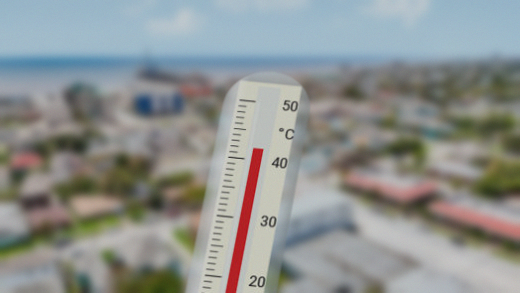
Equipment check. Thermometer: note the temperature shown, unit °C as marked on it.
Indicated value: 42 °C
